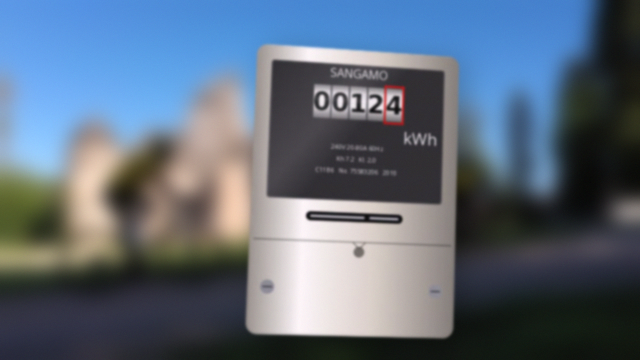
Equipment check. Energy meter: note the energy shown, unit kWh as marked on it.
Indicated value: 12.4 kWh
